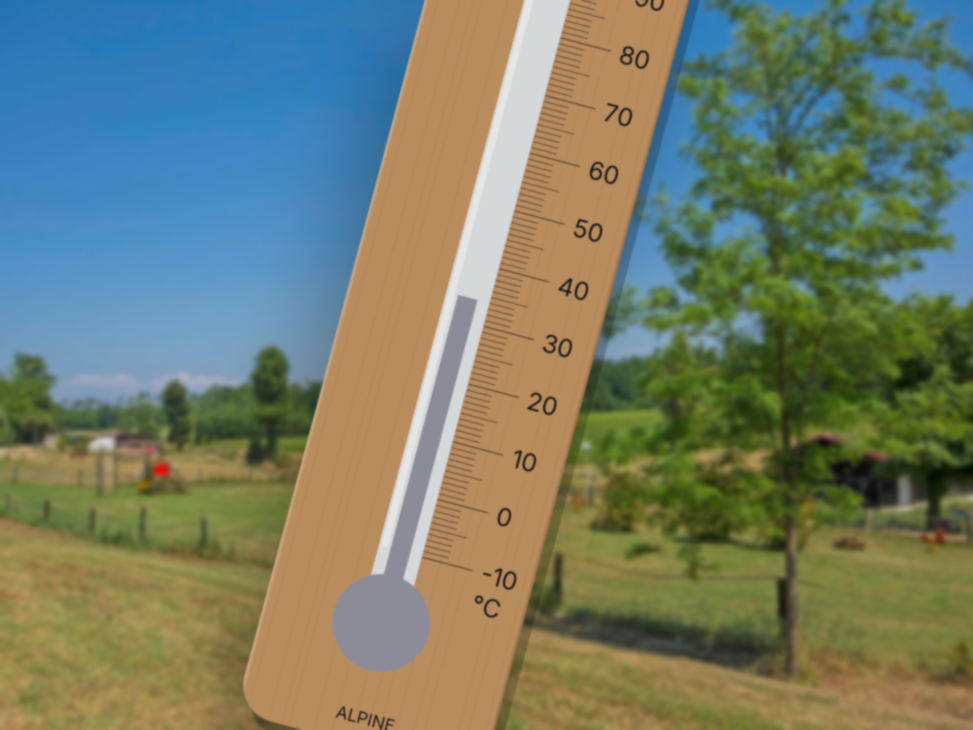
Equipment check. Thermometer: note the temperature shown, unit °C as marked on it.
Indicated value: 34 °C
